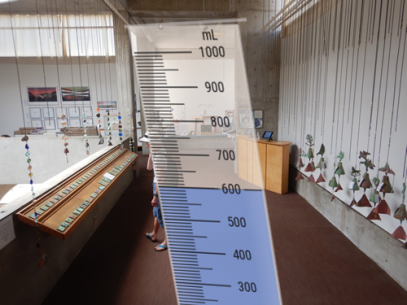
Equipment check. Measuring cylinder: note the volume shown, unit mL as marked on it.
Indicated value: 600 mL
